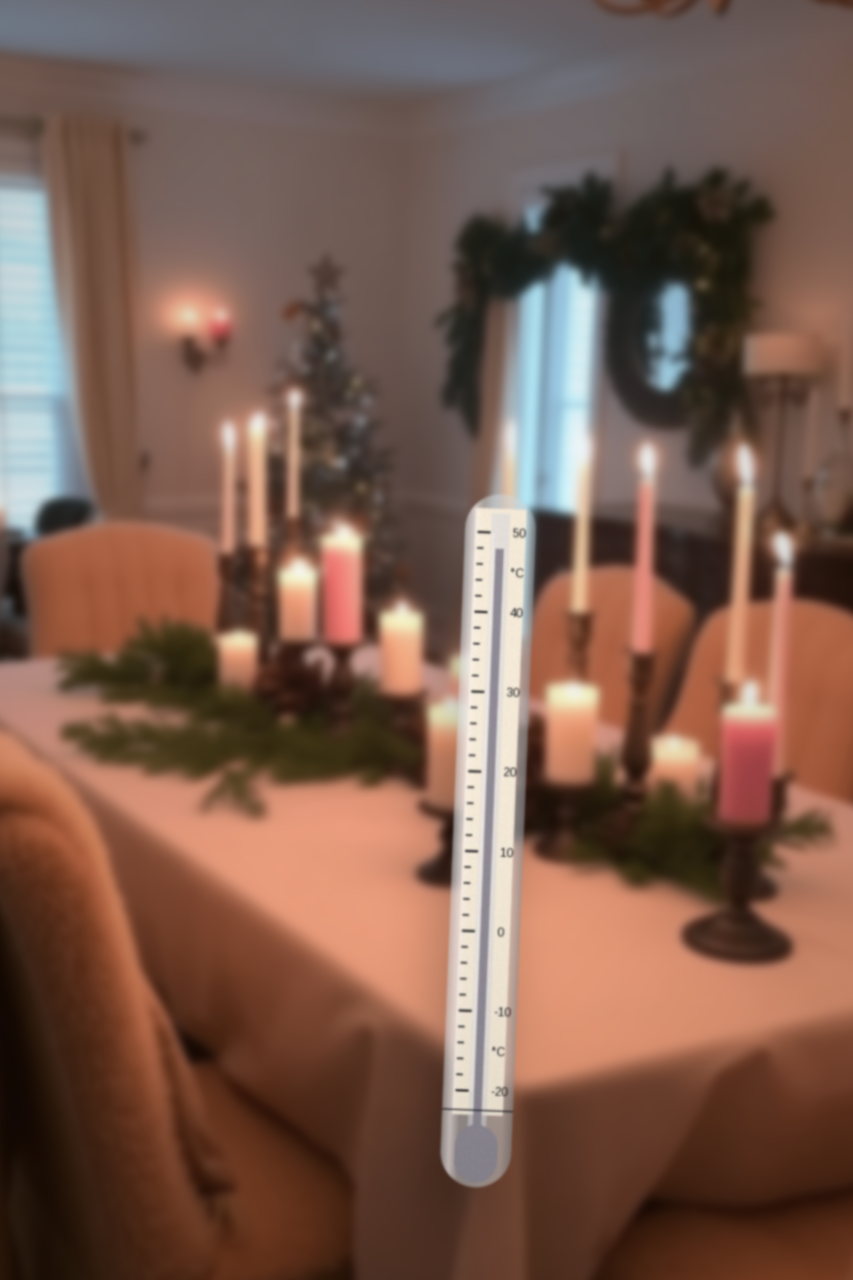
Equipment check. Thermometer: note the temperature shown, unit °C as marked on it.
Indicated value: 48 °C
